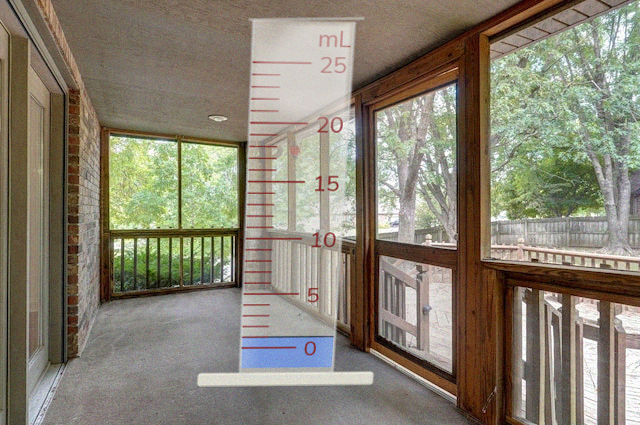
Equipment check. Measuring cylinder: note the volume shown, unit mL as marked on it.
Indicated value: 1 mL
